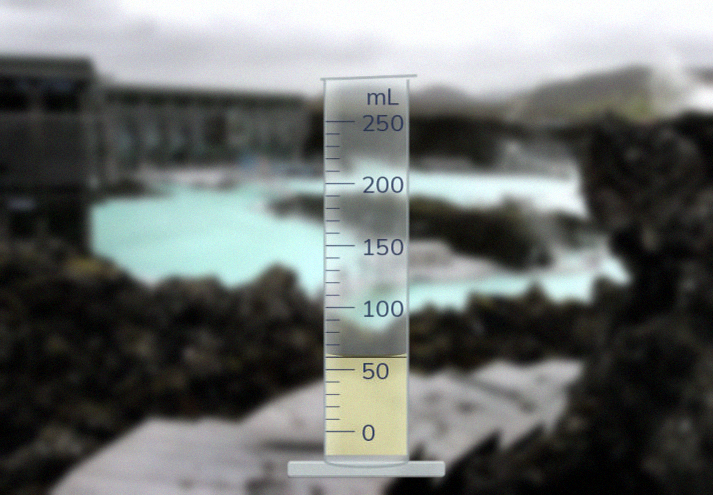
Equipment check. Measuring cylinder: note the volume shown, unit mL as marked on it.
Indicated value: 60 mL
